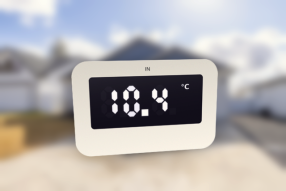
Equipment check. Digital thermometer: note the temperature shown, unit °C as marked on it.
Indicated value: 10.4 °C
